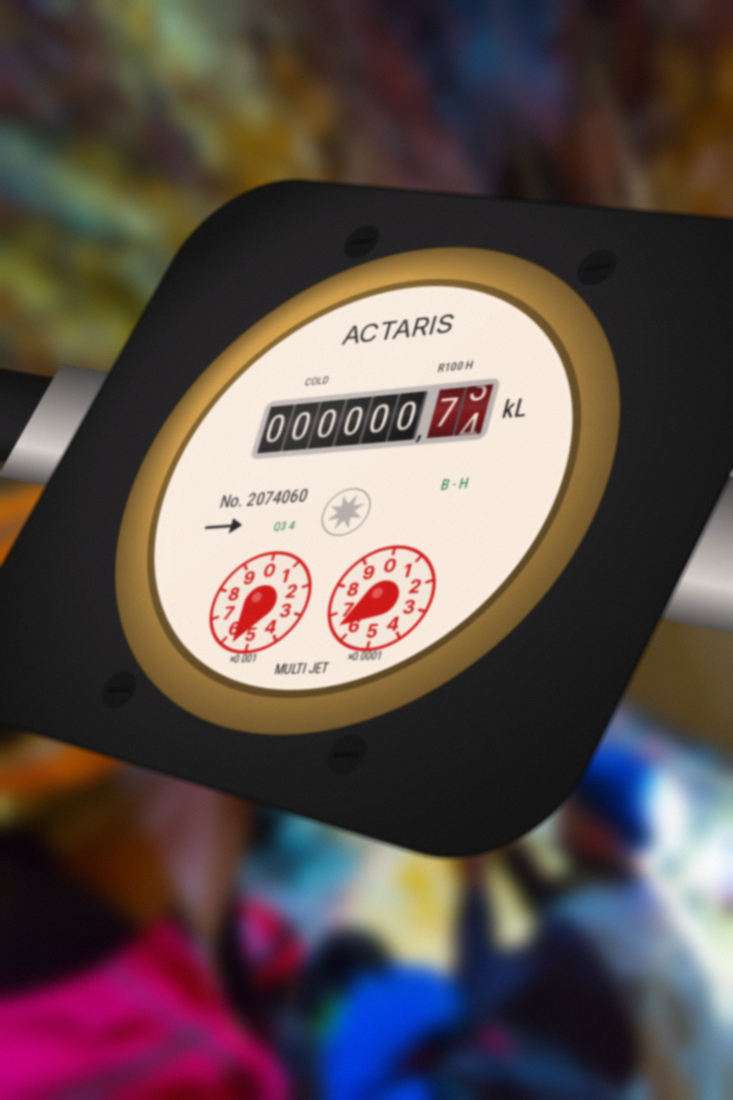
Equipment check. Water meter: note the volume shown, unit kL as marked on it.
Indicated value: 0.7356 kL
